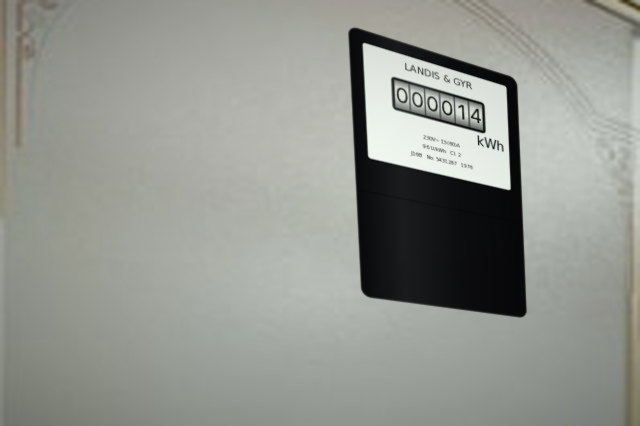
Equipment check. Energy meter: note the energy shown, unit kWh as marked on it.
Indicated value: 14 kWh
